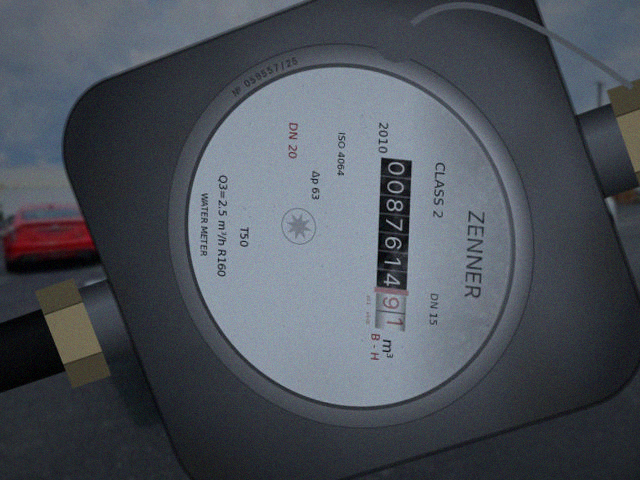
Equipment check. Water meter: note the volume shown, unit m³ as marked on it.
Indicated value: 87614.91 m³
